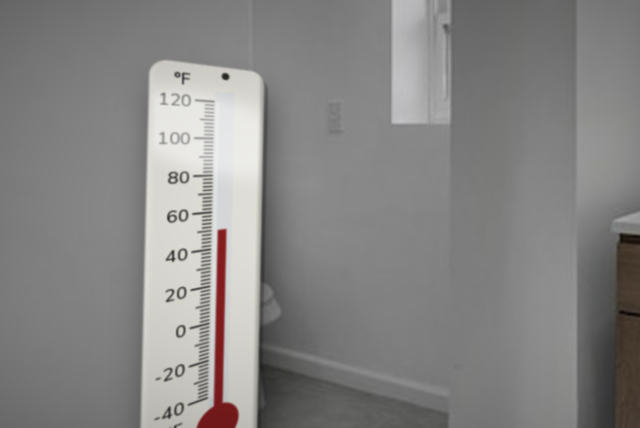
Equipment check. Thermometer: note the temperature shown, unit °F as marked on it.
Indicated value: 50 °F
